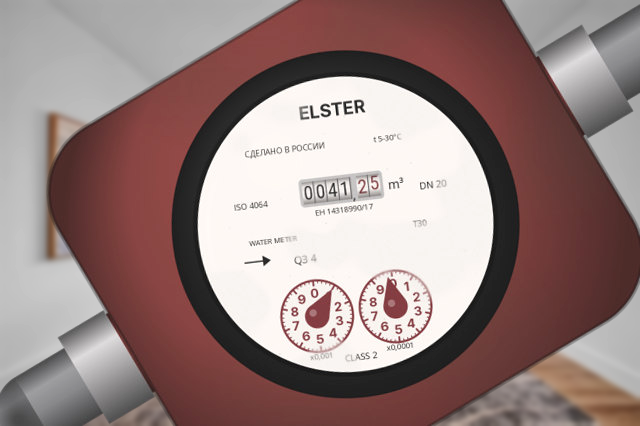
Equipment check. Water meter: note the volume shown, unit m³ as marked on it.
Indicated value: 41.2509 m³
